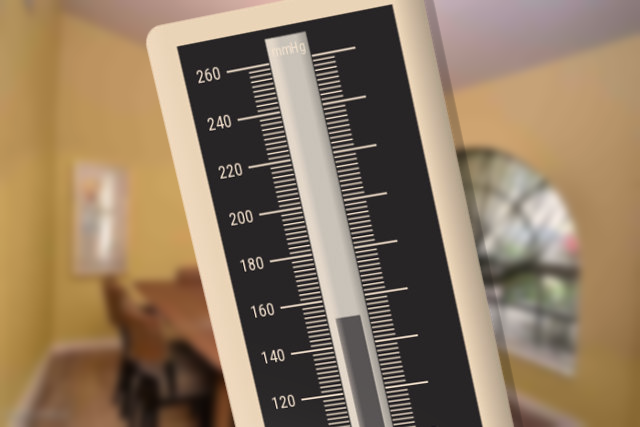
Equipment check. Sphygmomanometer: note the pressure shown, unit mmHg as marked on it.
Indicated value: 152 mmHg
